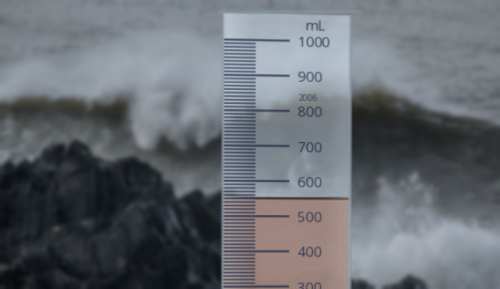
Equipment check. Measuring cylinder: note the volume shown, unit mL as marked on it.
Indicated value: 550 mL
